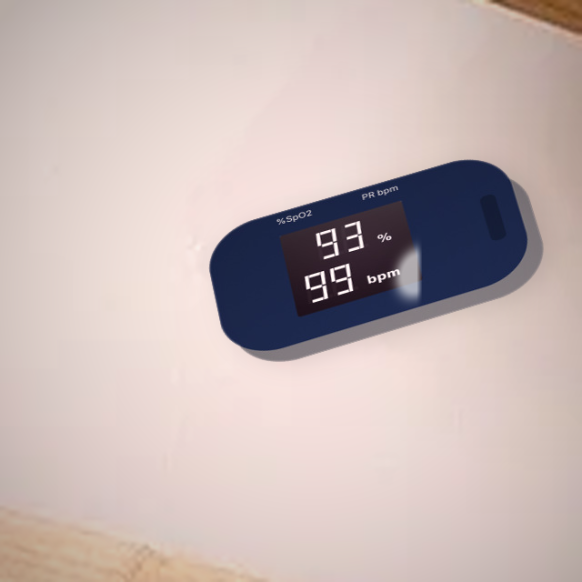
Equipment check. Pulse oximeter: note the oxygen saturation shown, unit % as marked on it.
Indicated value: 93 %
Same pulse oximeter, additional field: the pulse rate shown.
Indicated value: 99 bpm
